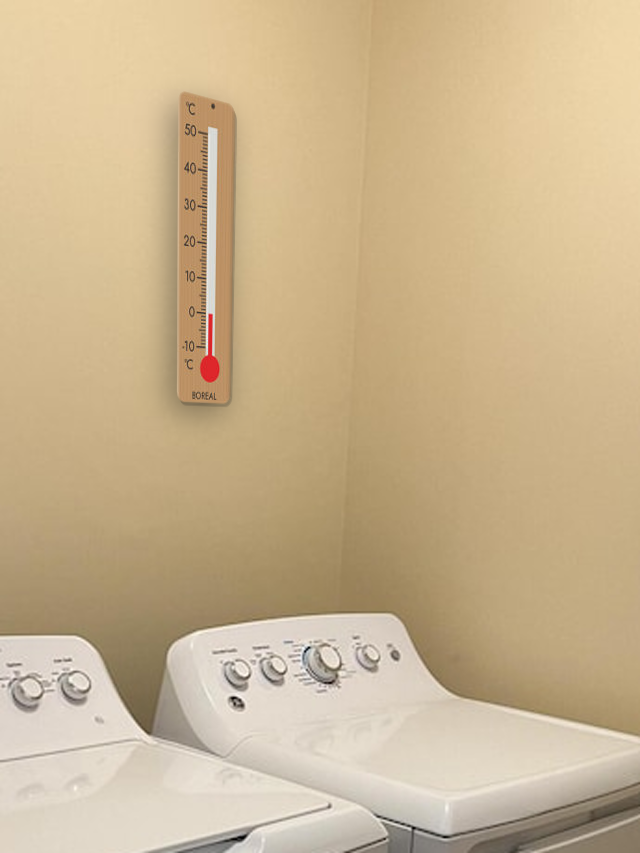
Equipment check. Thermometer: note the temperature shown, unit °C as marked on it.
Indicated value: 0 °C
